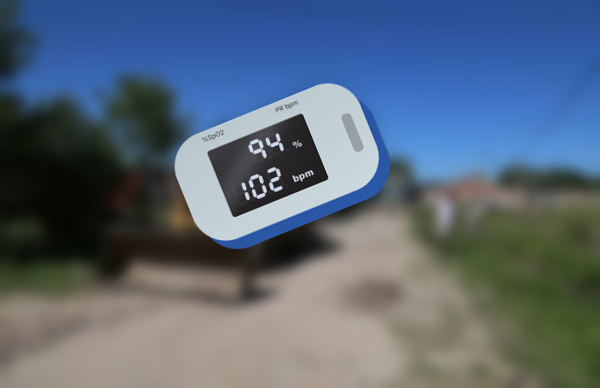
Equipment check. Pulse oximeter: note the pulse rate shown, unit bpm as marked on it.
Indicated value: 102 bpm
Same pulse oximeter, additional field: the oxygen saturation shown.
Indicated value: 94 %
